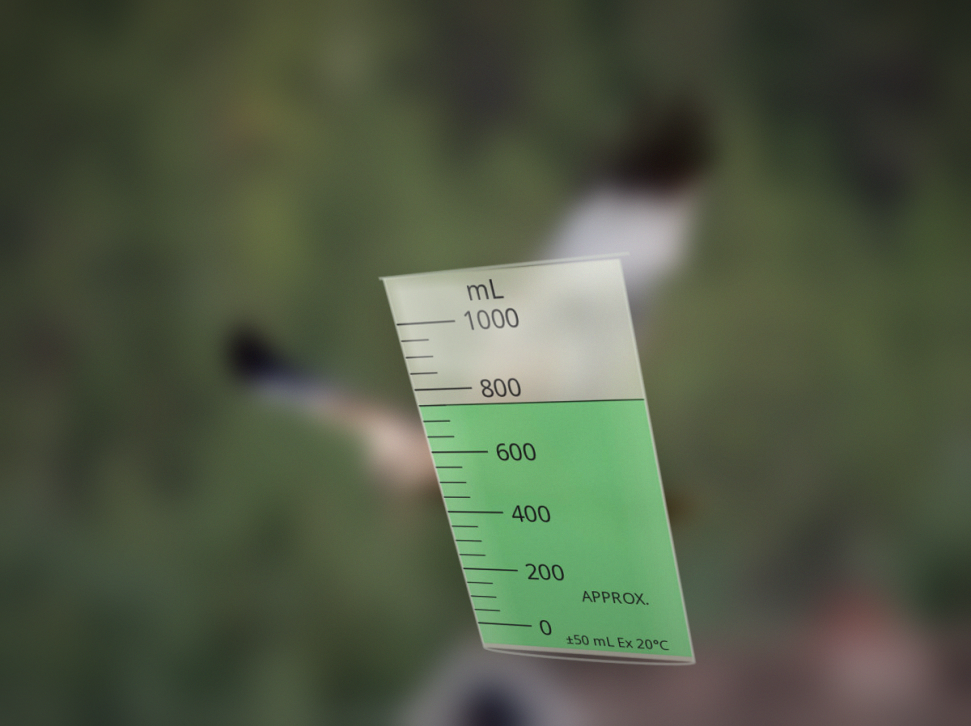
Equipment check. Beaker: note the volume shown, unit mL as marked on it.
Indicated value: 750 mL
